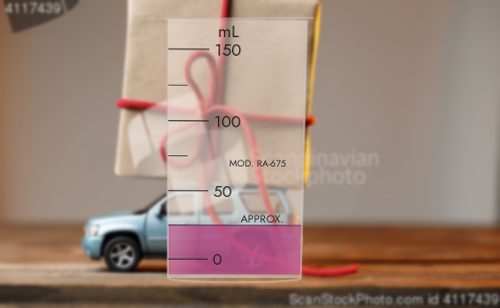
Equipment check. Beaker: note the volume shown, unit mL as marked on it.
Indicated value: 25 mL
